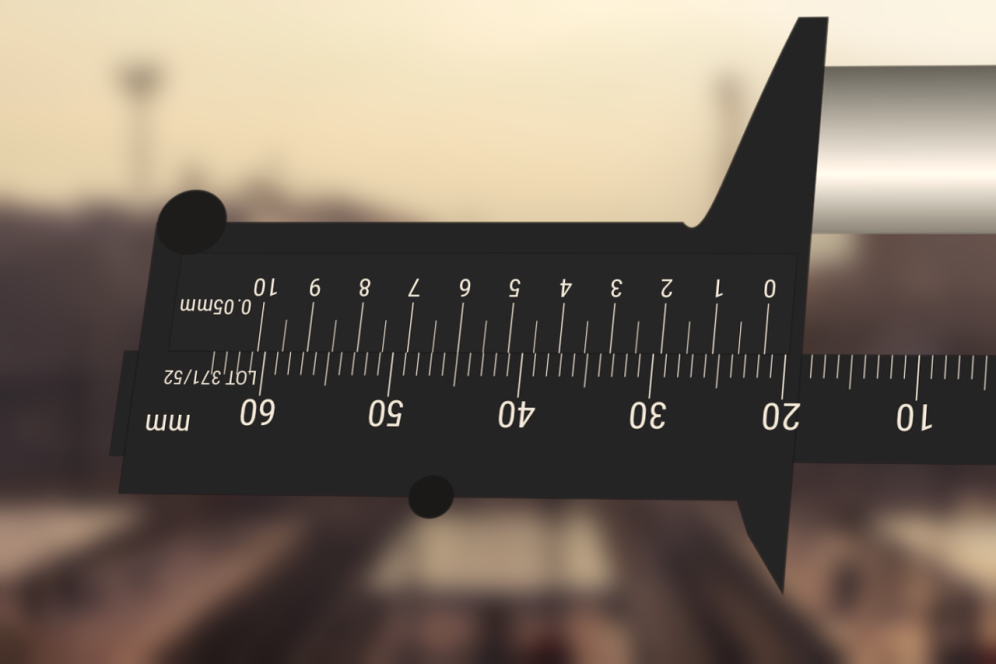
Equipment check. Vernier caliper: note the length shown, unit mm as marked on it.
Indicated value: 21.6 mm
